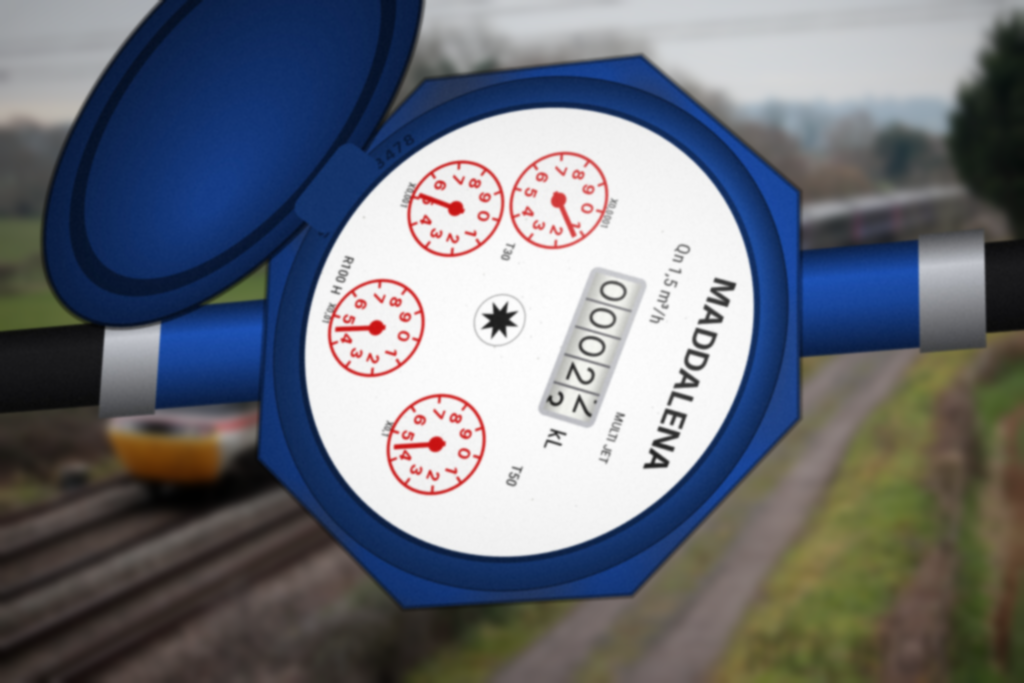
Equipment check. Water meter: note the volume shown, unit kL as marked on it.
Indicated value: 22.4451 kL
